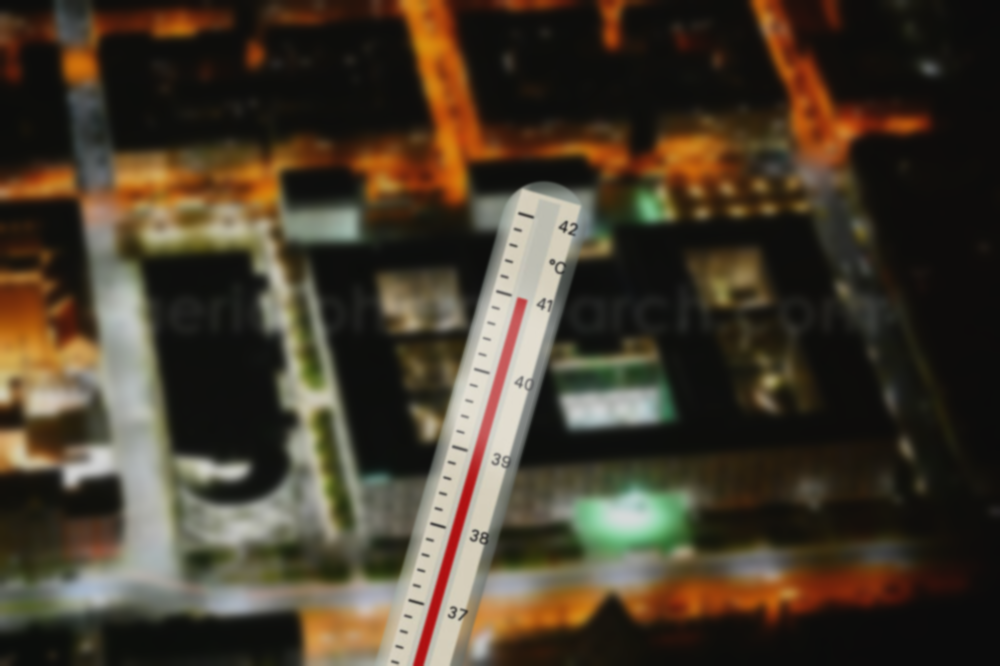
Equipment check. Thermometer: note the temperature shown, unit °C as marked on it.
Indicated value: 41 °C
